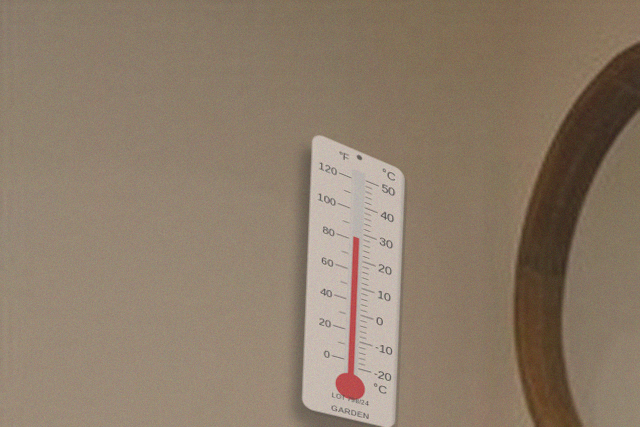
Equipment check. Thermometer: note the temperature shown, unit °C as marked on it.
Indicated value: 28 °C
